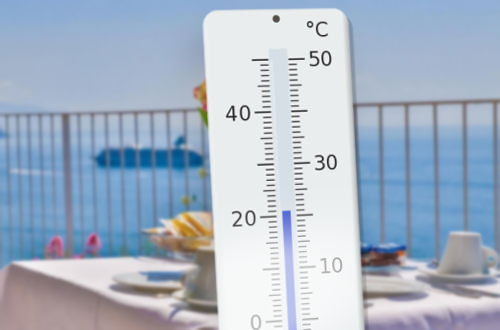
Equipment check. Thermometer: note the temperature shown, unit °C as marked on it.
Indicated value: 21 °C
